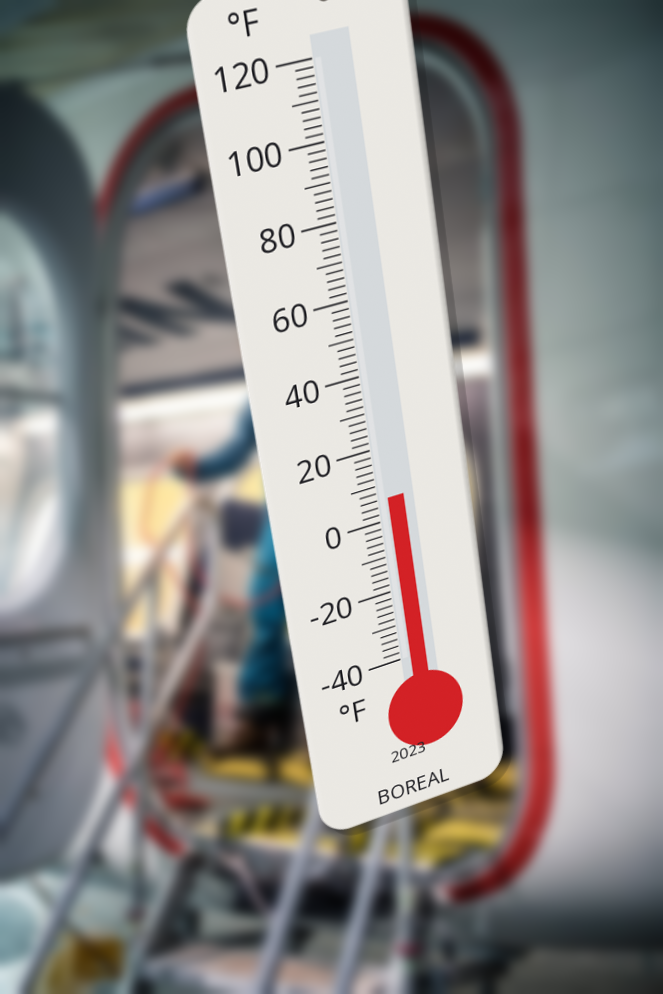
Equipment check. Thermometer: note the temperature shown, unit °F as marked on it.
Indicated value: 6 °F
